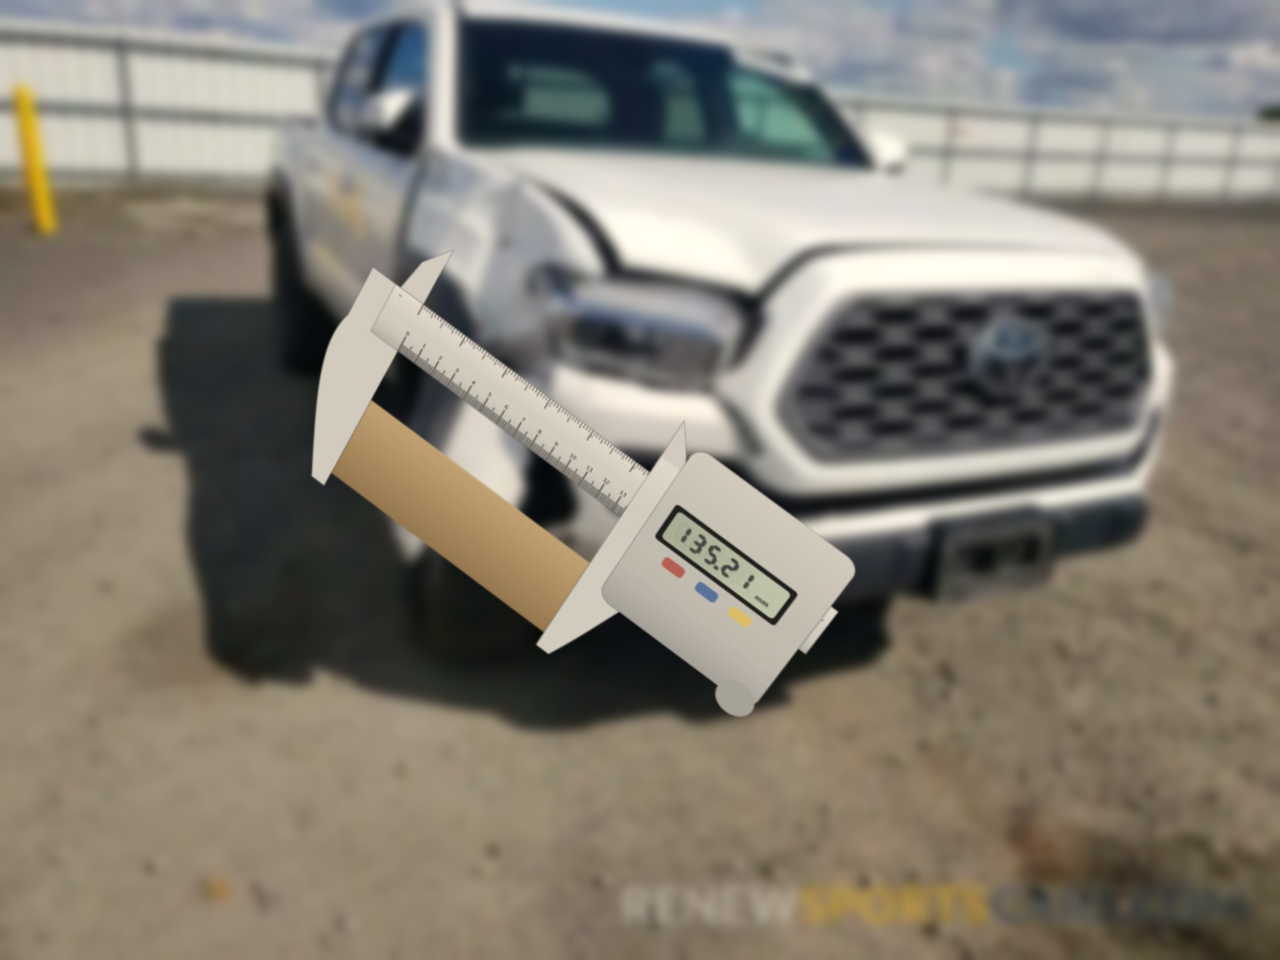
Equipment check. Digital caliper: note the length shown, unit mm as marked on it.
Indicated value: 135.21 mm
